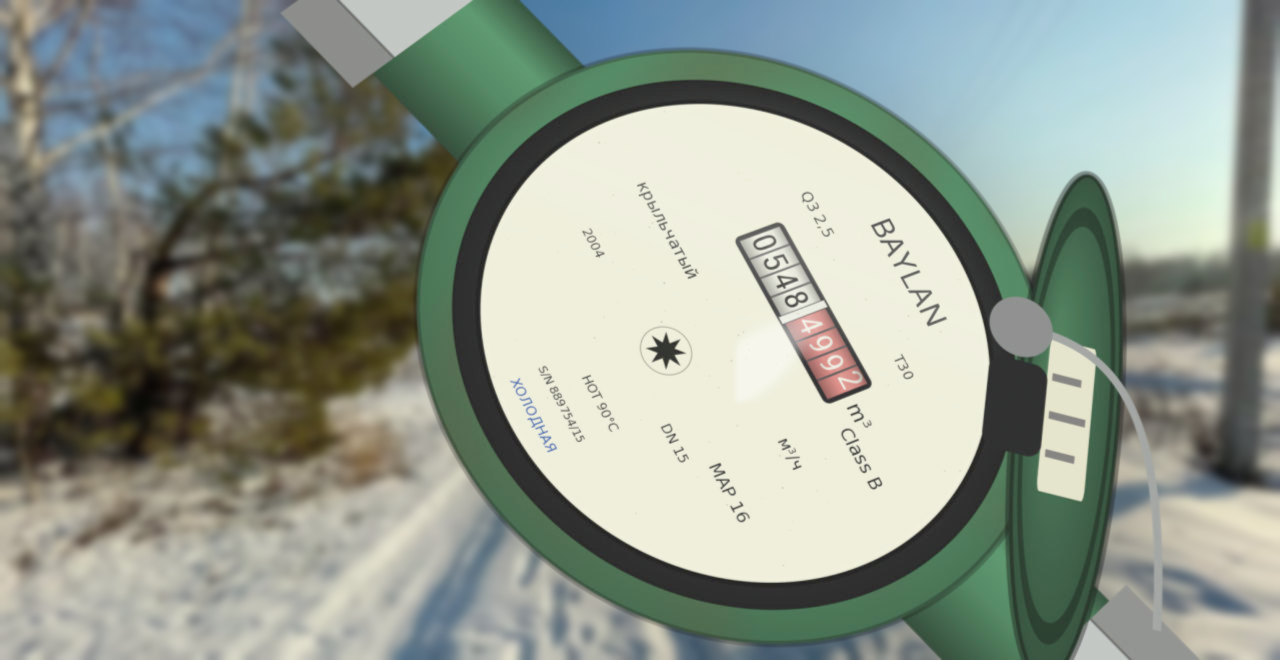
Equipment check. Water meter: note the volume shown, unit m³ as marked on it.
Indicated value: 548.4992 m³
